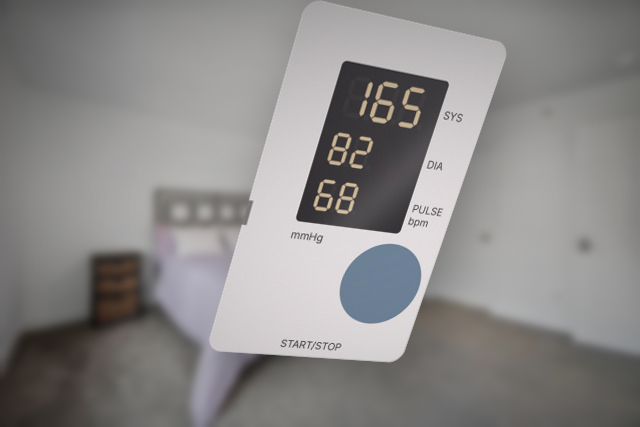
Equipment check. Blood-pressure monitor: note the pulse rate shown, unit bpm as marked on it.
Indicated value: 68 bpm
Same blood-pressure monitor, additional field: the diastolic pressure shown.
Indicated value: 82 mmHg
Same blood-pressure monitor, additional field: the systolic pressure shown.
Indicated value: 165 mmHg
